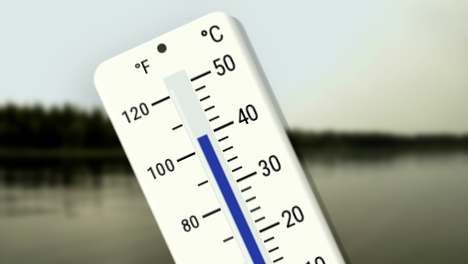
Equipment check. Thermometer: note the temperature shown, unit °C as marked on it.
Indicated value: 40 °C
